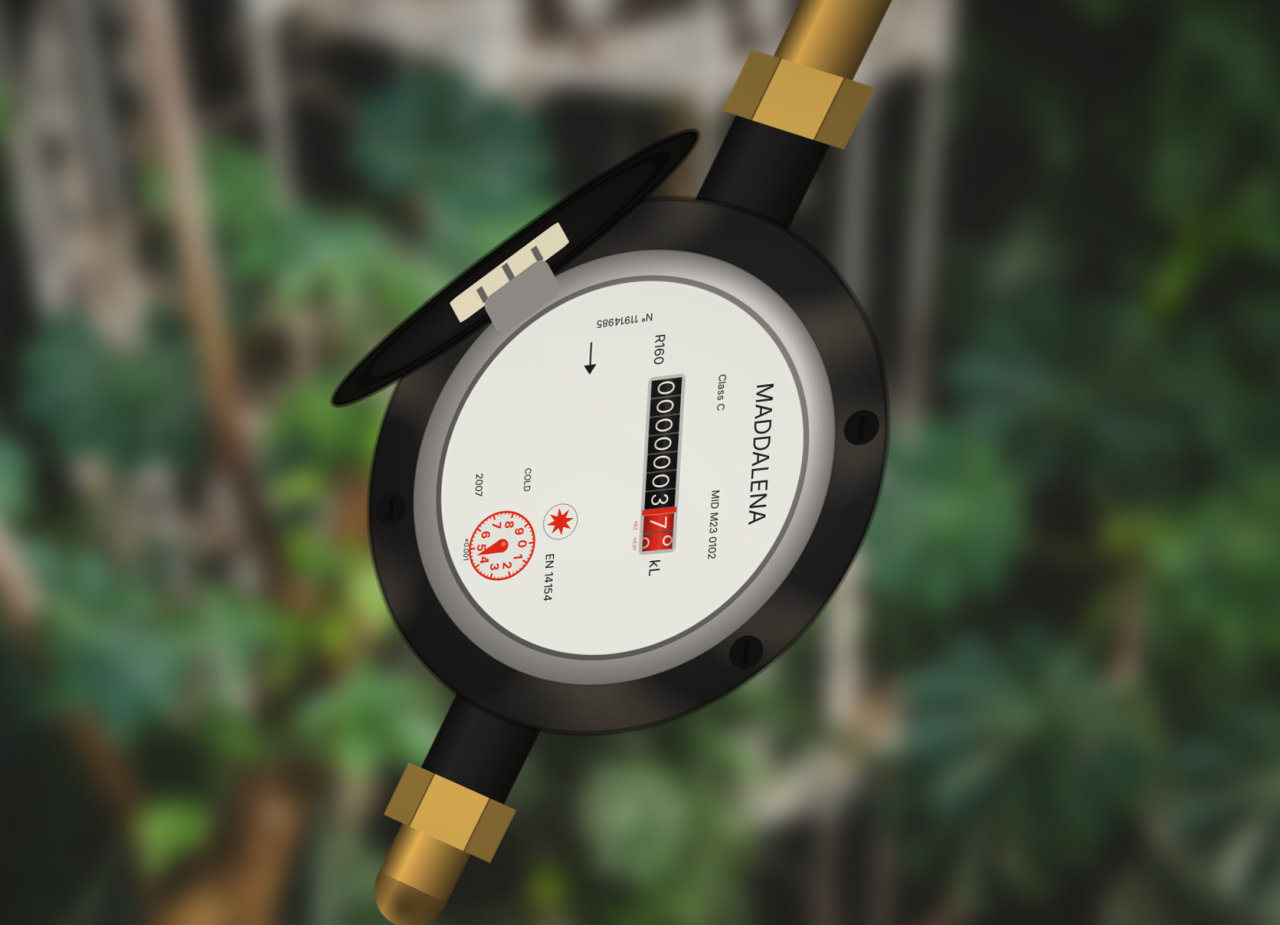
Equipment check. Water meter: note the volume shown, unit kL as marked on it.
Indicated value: 3.784 kL
